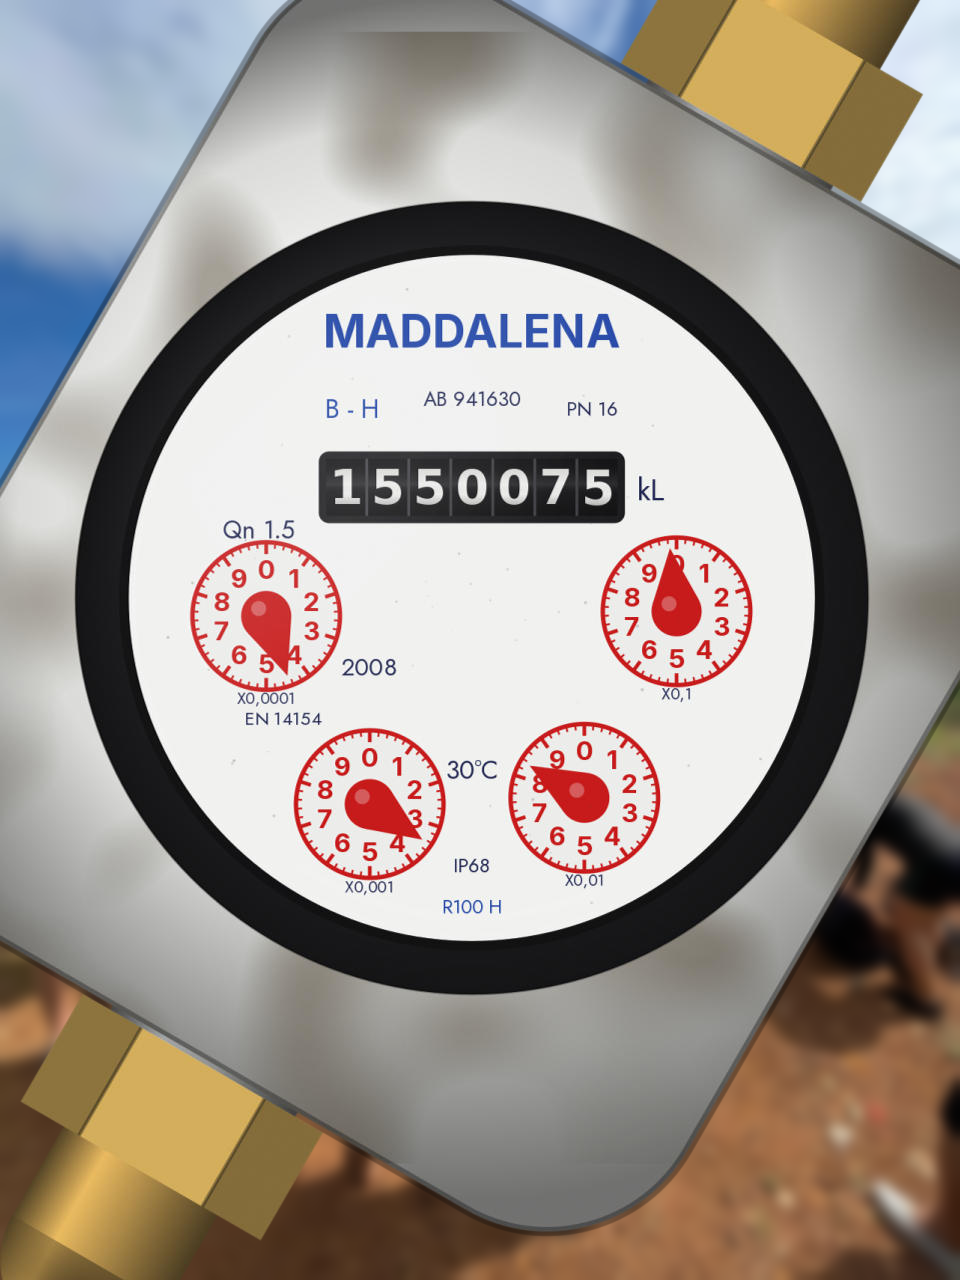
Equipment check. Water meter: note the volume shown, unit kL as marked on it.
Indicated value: 1550074.9834 kL
